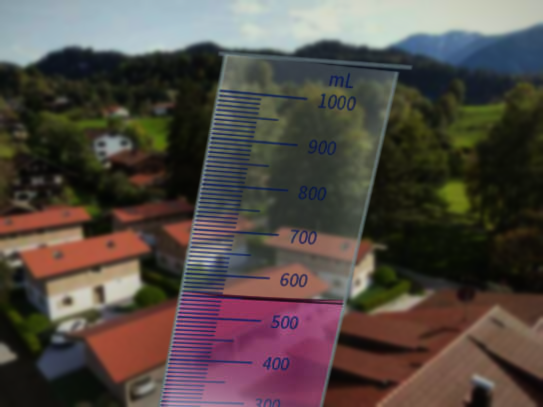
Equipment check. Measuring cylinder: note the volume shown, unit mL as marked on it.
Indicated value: 550 mL
